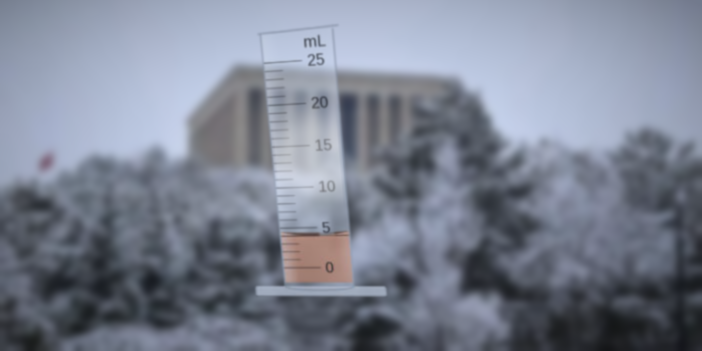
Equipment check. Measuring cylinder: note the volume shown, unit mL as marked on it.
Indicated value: 4 mL
